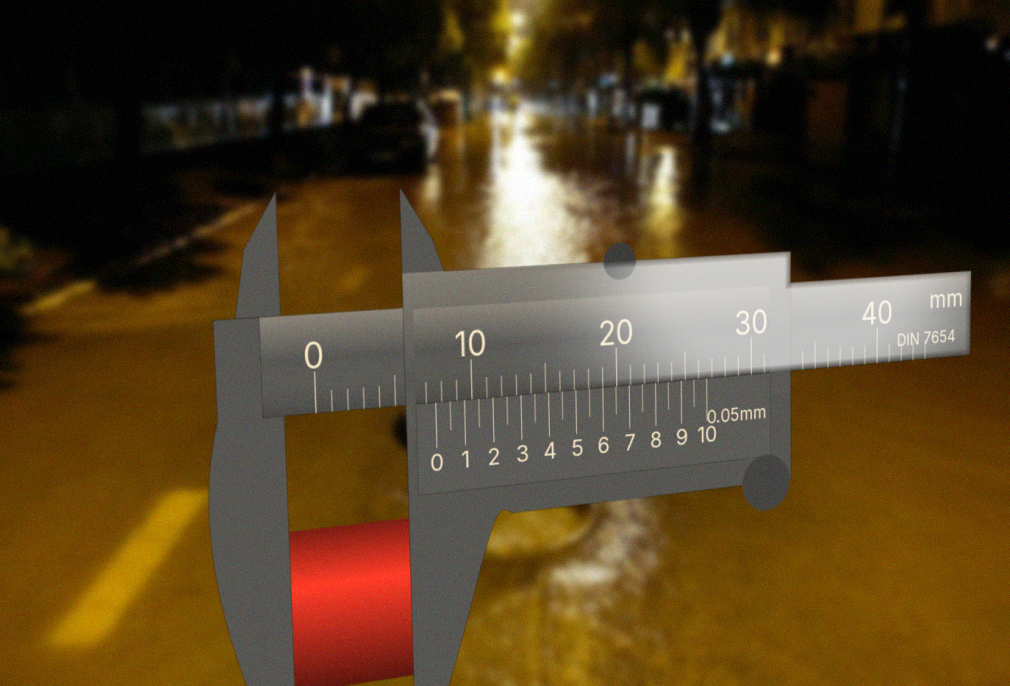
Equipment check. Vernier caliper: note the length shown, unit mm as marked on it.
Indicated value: 7.6 mm
